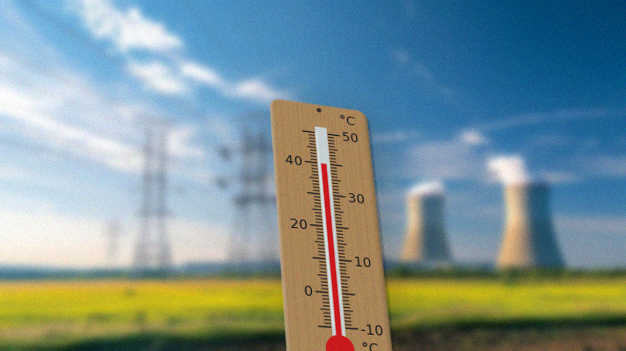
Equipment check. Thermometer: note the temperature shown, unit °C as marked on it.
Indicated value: 40 °C
